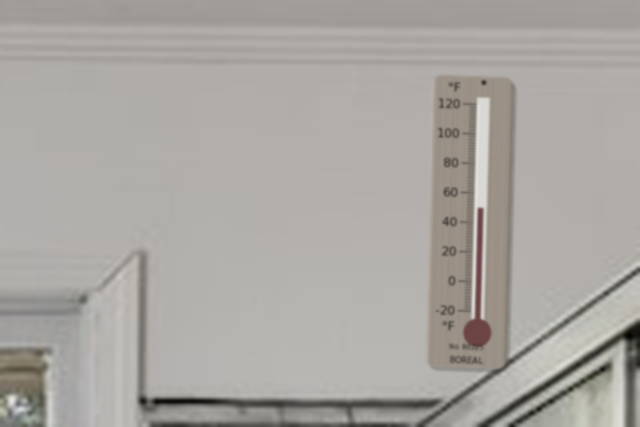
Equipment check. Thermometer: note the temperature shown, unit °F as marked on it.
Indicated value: 50 °F
